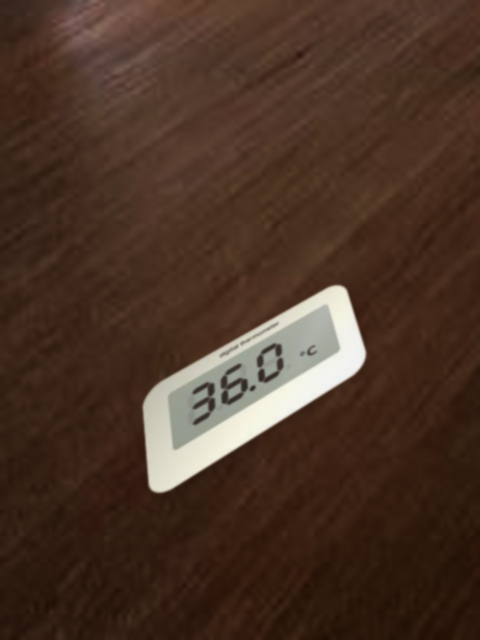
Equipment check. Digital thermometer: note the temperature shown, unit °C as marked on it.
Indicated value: 36.0 °C
